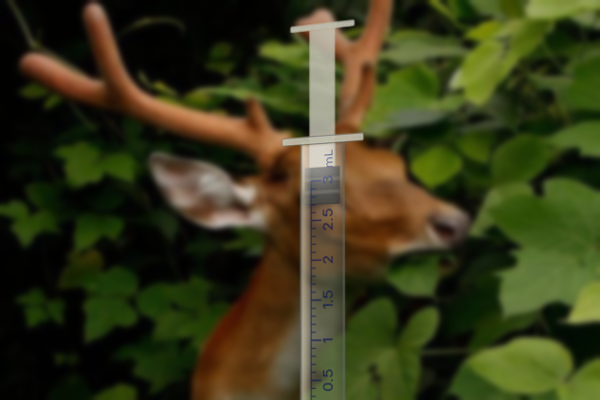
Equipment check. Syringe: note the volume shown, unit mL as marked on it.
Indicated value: 2.7 mL
